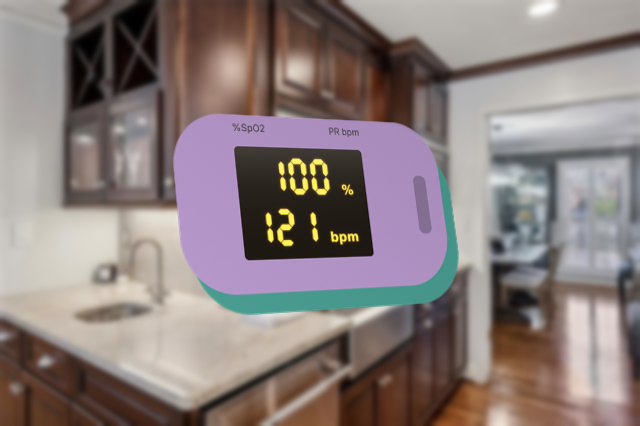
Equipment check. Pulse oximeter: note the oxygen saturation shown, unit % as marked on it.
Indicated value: 100 %
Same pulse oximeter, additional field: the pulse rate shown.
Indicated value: 121 bpm
